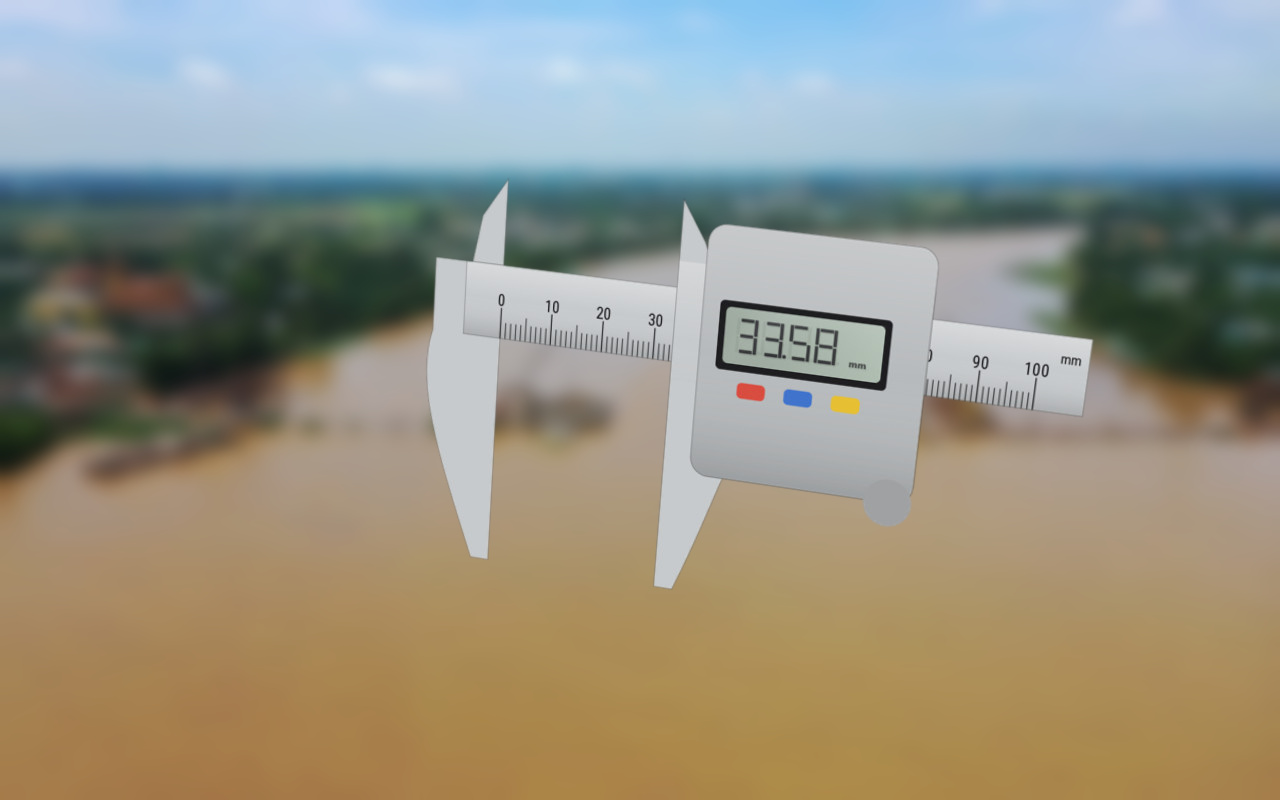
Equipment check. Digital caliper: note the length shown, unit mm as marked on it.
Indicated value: 33.58 mm
